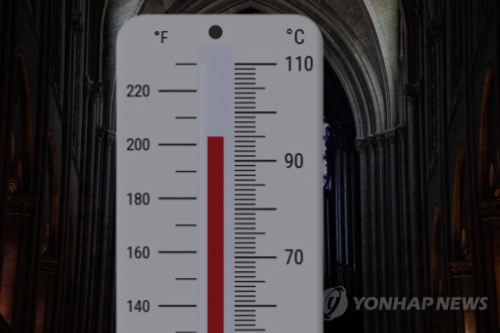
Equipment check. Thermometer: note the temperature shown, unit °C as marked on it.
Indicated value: 95 °C
